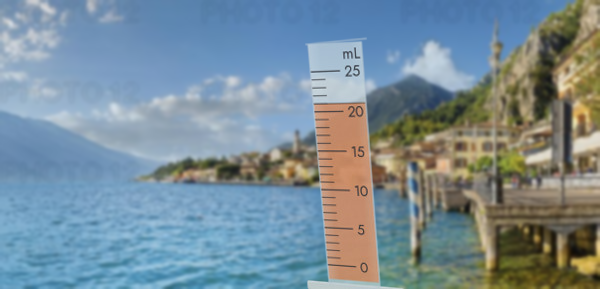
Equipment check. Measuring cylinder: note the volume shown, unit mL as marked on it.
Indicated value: 21 mL
